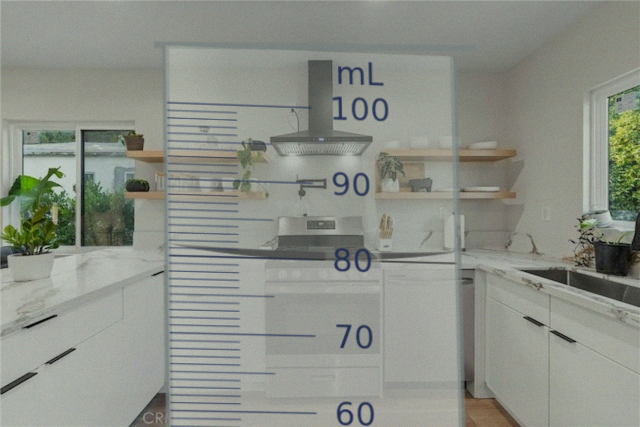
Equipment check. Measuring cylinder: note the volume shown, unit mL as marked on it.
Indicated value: 80 mL
